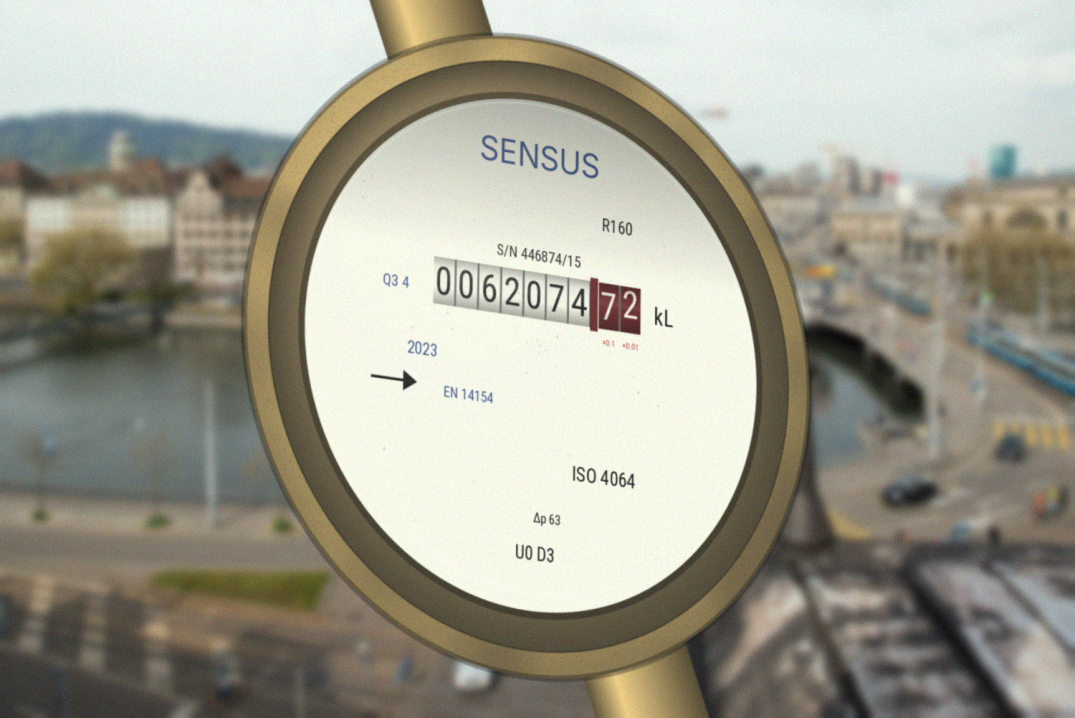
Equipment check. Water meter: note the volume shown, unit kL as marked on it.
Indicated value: 62074.72 kL
